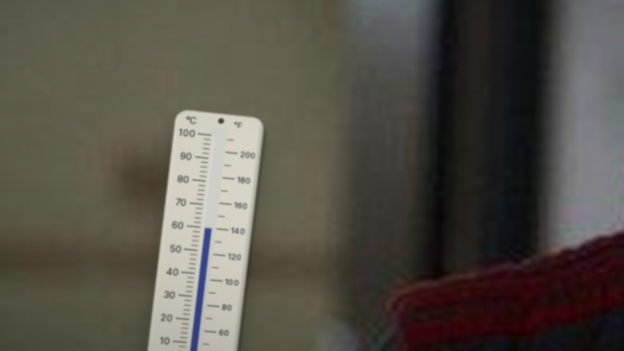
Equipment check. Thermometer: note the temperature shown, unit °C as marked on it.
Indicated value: 60 °C
